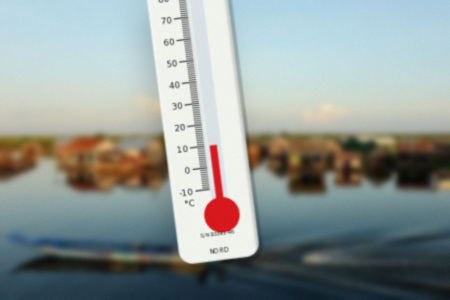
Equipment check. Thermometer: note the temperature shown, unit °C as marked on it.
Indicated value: 10 °C
